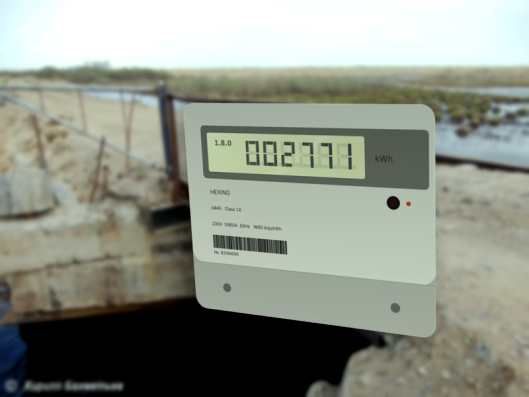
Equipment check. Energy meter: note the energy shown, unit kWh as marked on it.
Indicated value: 2771 kWh
